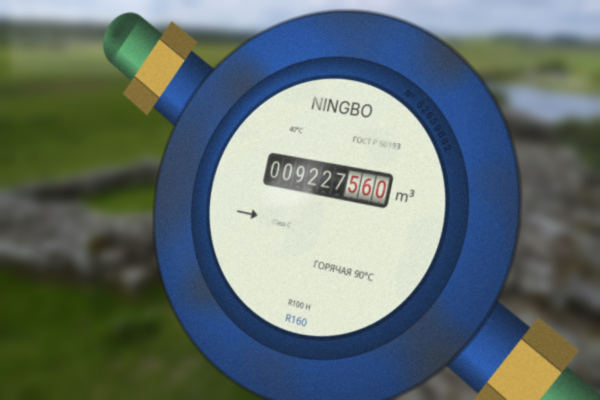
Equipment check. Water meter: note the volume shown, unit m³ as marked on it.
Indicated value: 9227.560 m³
